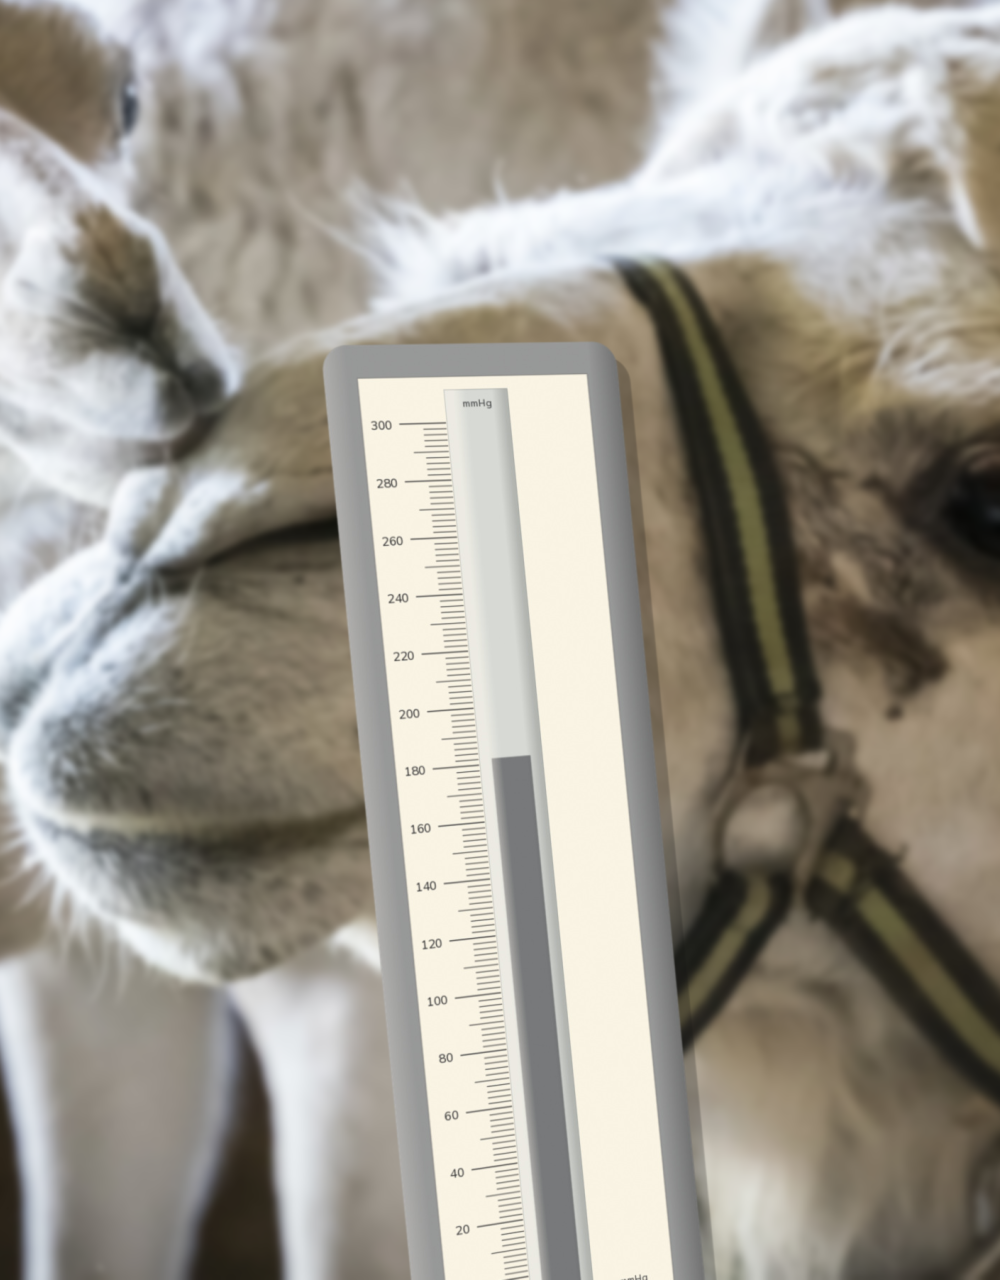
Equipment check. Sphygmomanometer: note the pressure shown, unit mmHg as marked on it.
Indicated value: 182 mmHg
